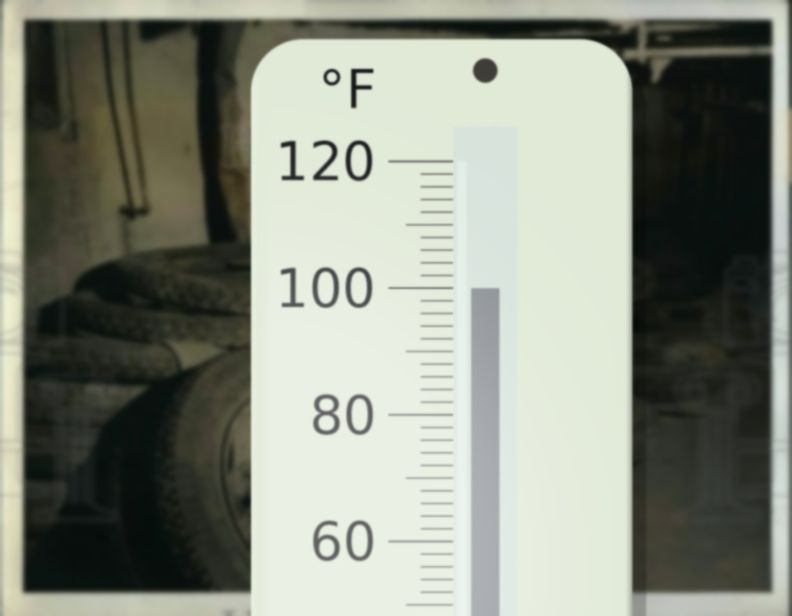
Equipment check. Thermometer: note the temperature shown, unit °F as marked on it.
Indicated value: 100 °F
